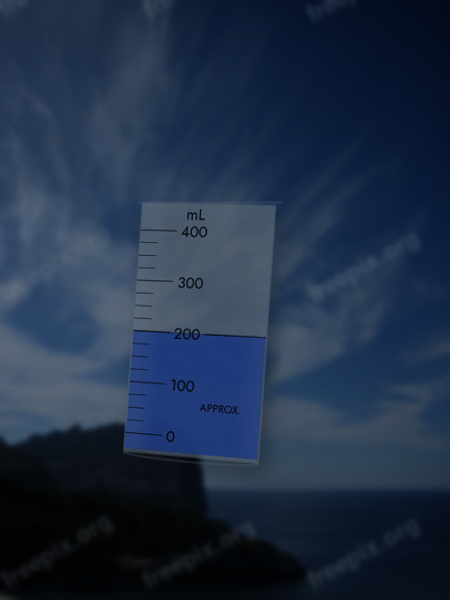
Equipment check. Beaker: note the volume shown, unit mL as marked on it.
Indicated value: 200 mL
